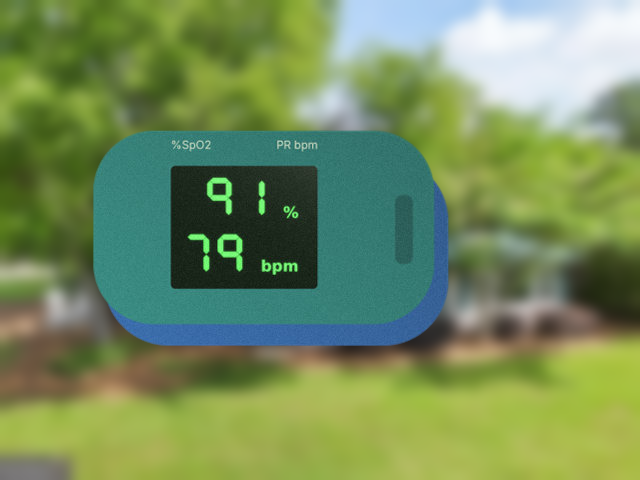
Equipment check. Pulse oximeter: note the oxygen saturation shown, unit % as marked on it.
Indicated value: 91 %
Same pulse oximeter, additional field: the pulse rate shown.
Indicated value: 79 bpm
